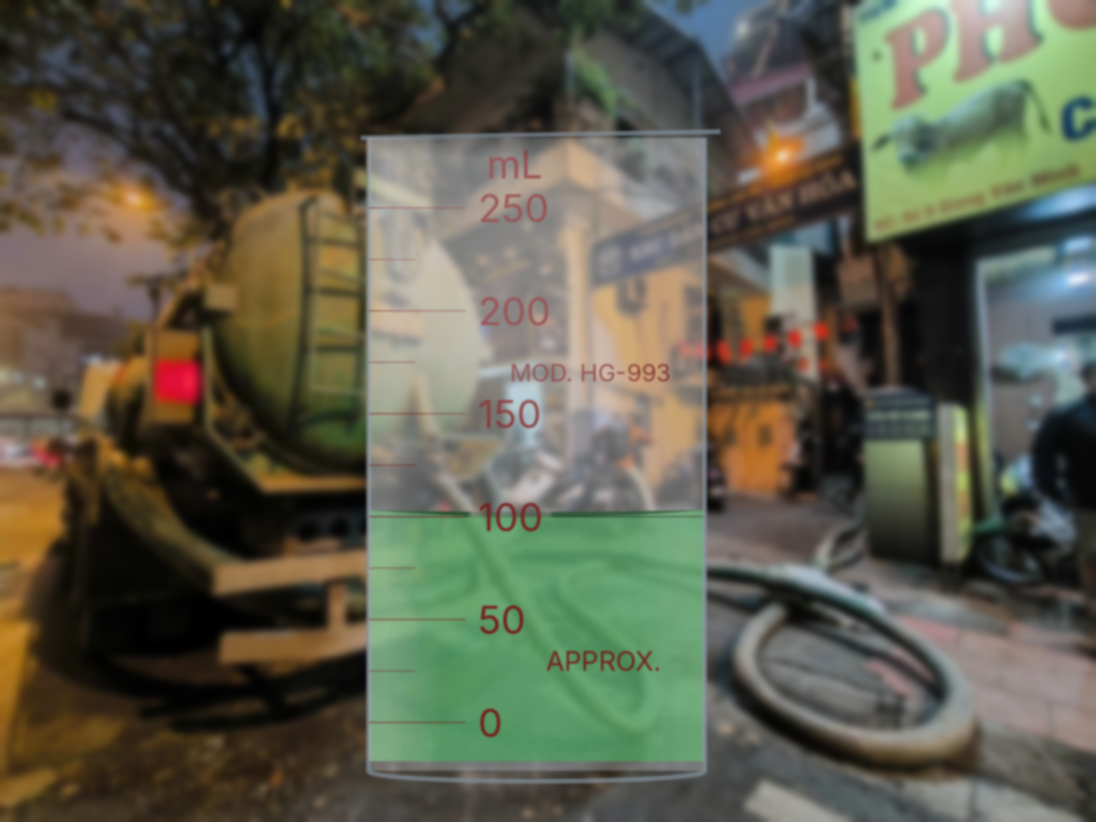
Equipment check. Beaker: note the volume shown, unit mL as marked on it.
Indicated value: 100 mL
